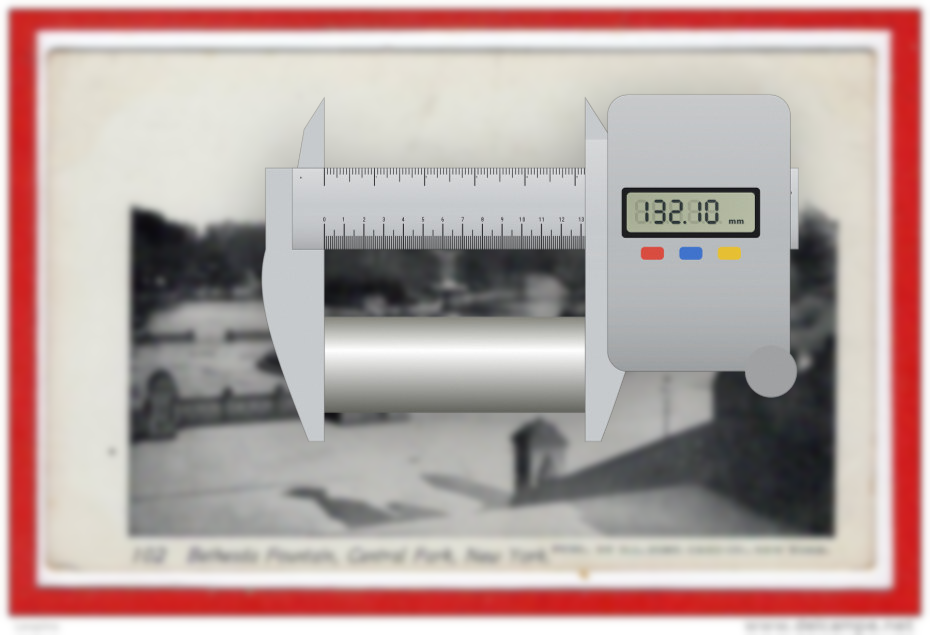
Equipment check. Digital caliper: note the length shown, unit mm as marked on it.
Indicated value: 132.10 mm
